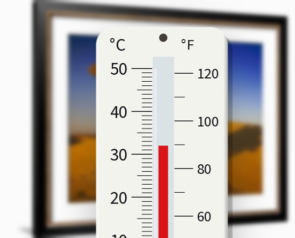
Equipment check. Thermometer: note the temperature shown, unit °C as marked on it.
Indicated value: 32 °C
